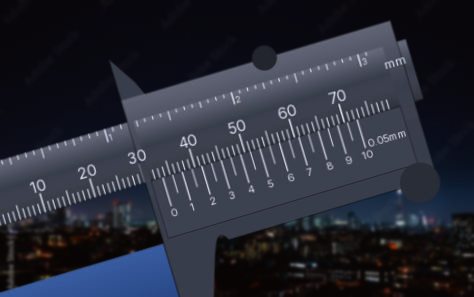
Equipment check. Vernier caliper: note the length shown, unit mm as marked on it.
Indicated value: 33.5 mm
